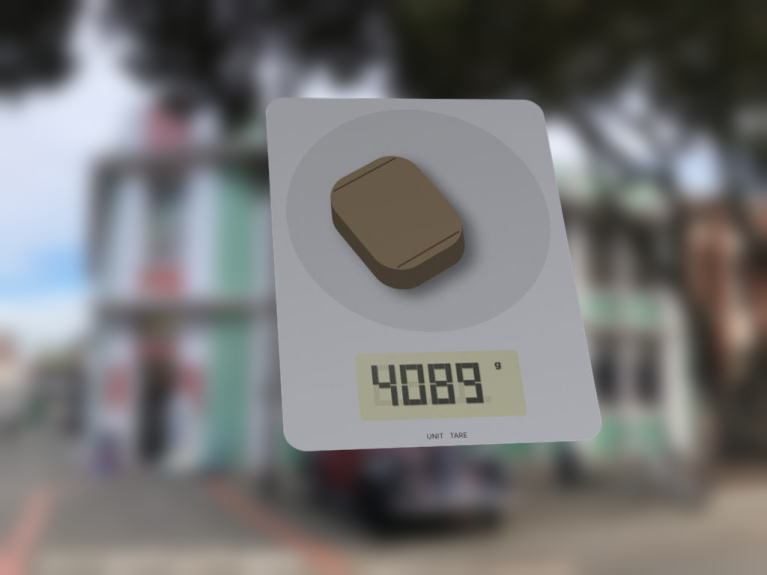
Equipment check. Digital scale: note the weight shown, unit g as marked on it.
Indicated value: 4089 g
